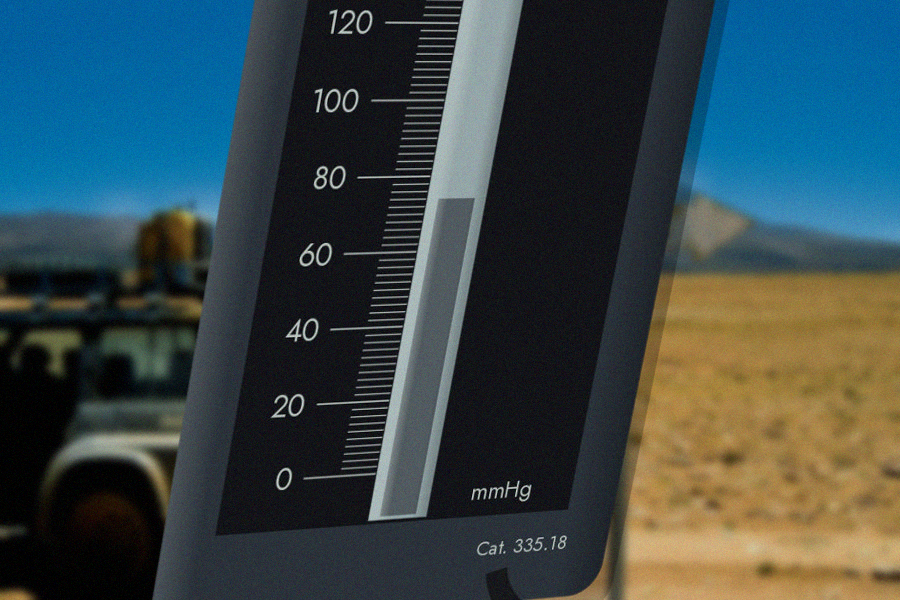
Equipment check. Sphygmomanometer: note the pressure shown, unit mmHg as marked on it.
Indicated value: 74 mmHg
